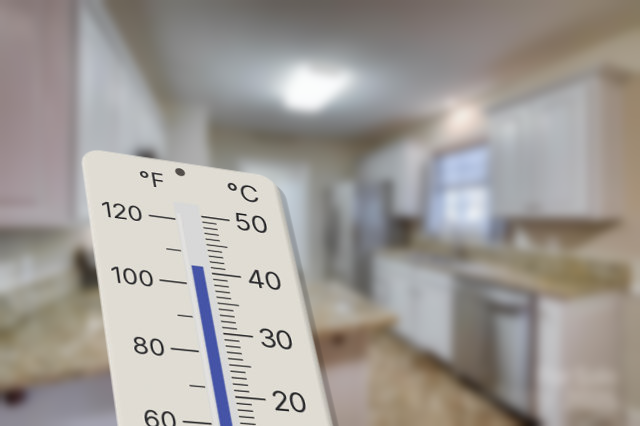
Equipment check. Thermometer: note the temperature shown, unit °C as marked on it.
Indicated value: 41 °C
